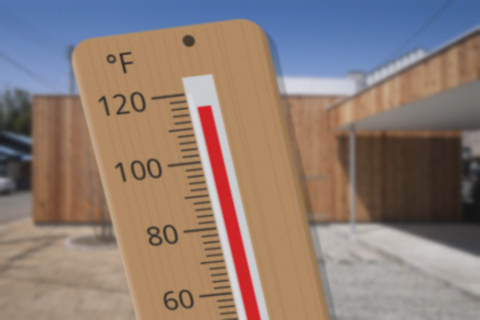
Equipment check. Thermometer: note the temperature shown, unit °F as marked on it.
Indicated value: 116 °F
